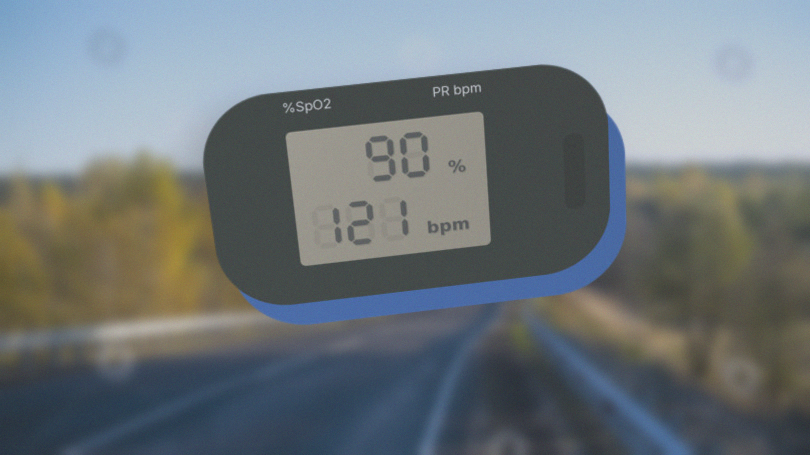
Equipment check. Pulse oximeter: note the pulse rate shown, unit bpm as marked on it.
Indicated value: 121 bpm
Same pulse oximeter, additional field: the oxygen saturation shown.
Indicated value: 90 %
